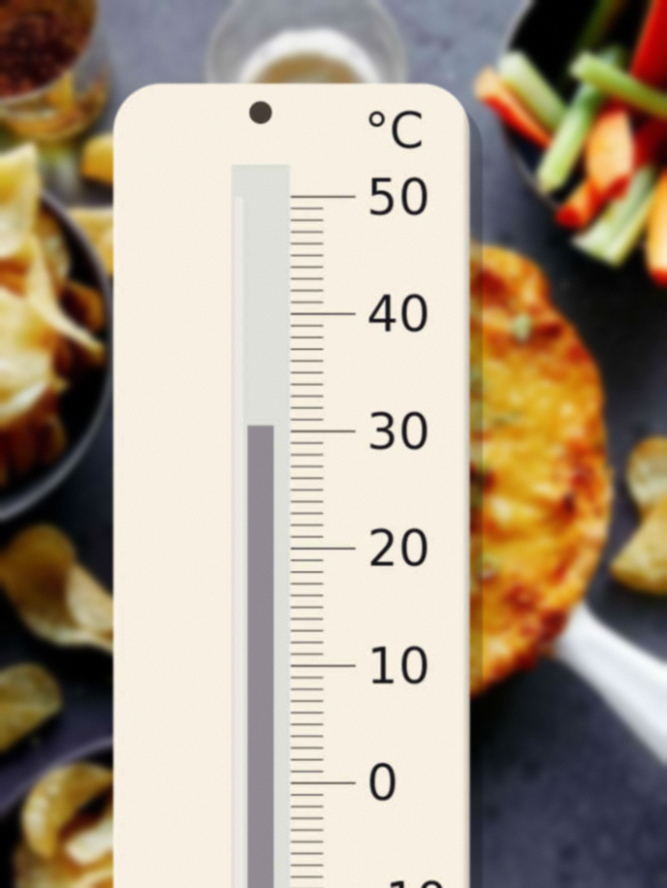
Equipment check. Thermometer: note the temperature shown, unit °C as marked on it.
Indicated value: 30.5 °C
